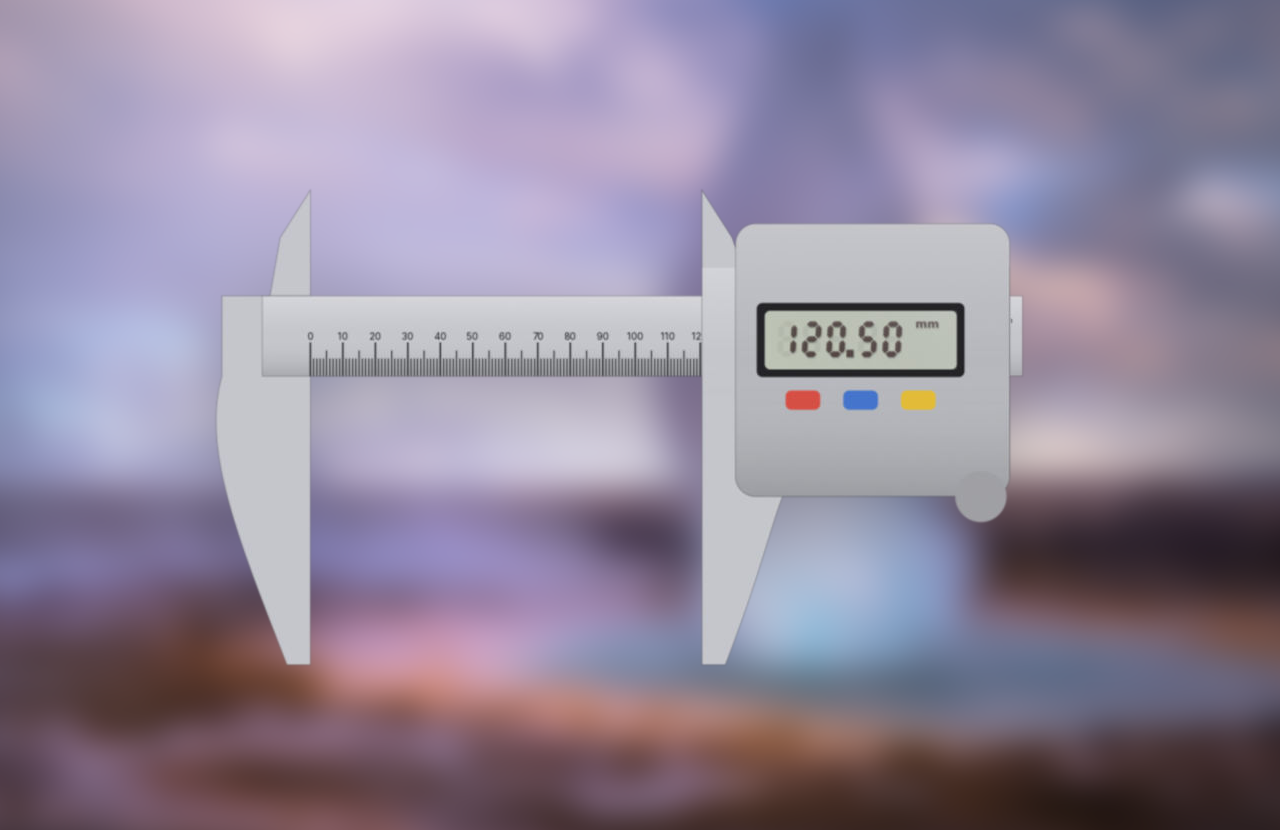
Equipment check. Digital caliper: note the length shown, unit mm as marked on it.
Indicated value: 120.50 mm
